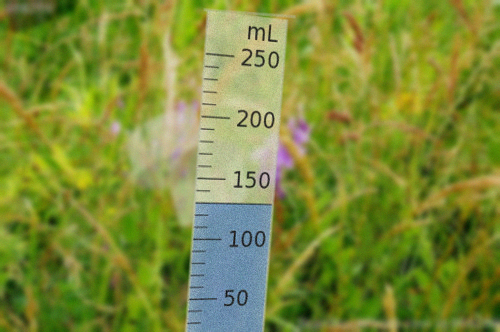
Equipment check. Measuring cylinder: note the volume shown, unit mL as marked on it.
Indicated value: 130 mL
